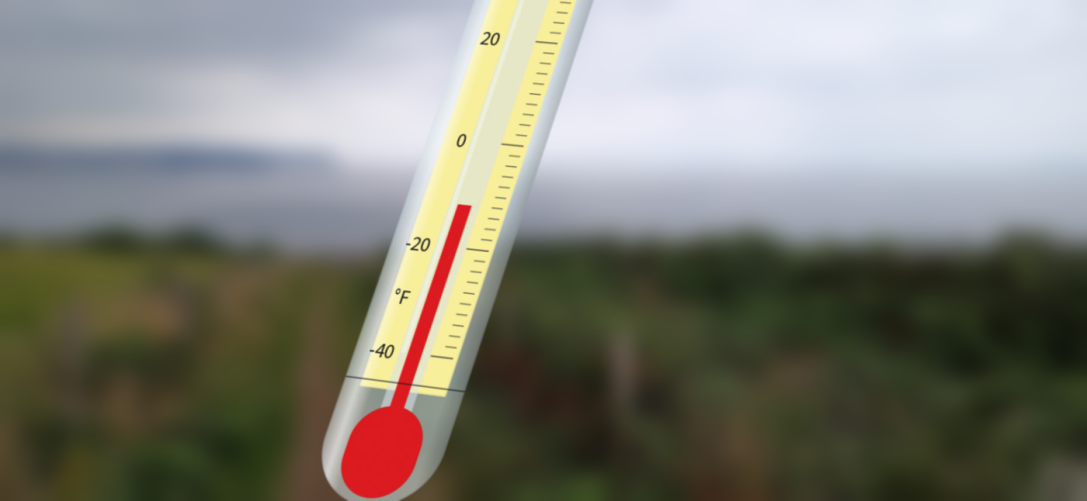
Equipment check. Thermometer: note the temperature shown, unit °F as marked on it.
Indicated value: -12 °F
